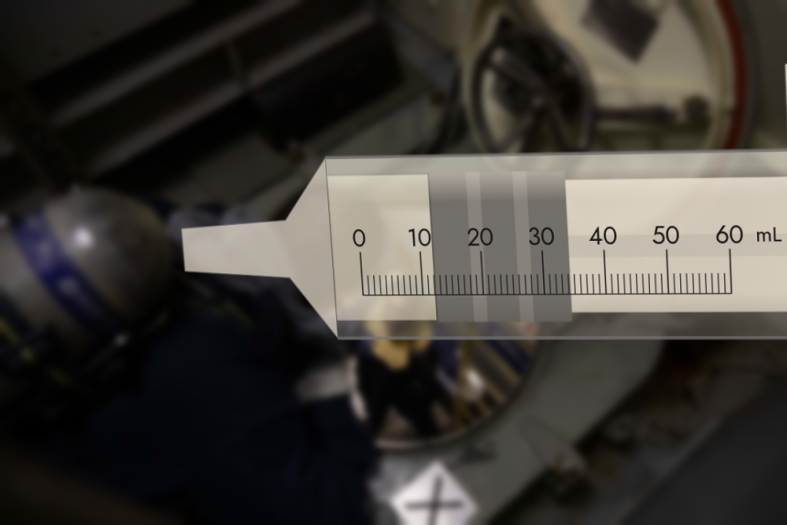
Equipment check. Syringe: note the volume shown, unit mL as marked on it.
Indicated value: 12 mL
